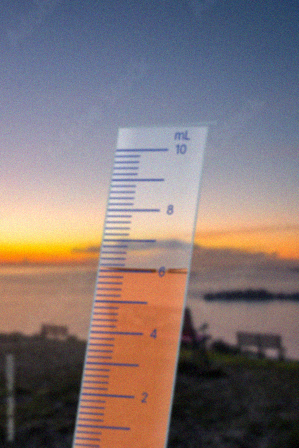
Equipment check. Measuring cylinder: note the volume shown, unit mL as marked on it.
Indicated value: 6 mL
